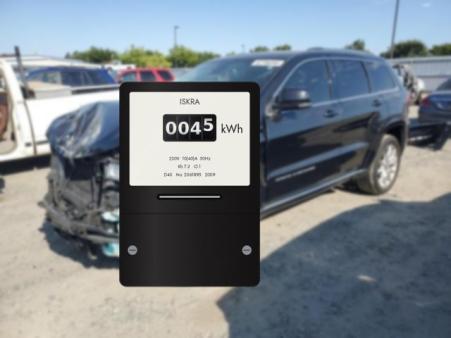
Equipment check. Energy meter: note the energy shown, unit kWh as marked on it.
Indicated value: 45 kWh
